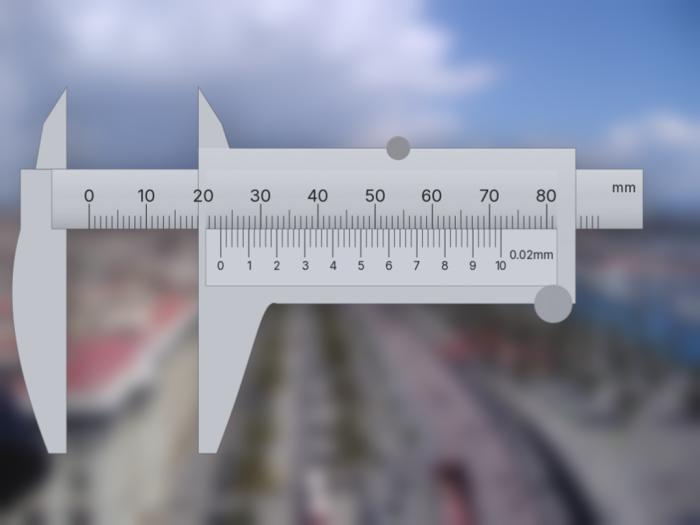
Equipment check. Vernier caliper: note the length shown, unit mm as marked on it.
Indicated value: 23.0 mm
